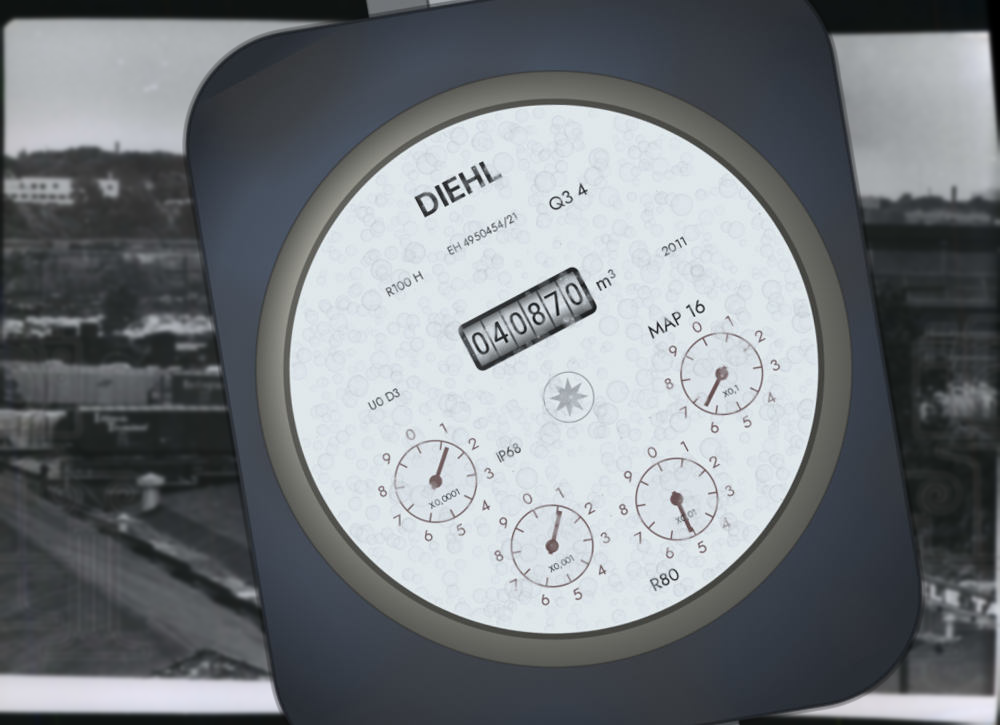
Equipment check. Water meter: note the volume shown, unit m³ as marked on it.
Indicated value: 40870.6511 m³
